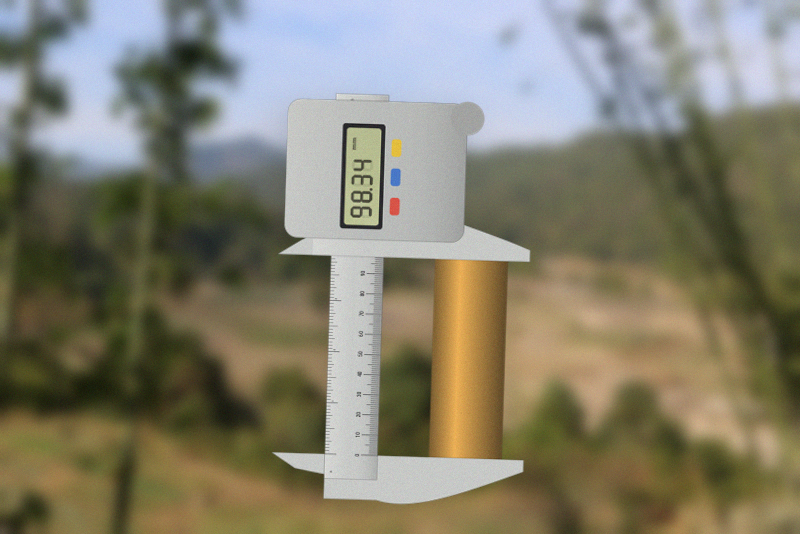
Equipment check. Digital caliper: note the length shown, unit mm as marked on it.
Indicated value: 98.34 mm
